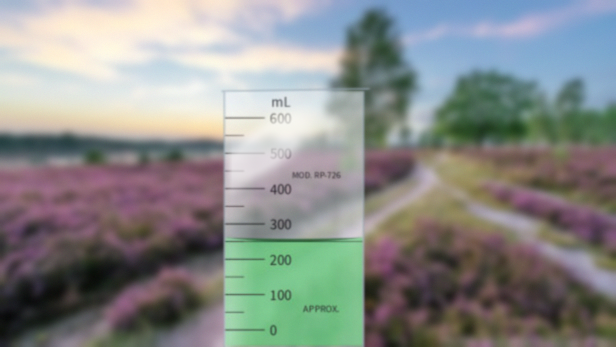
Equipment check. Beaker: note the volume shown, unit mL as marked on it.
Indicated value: 250 mL
